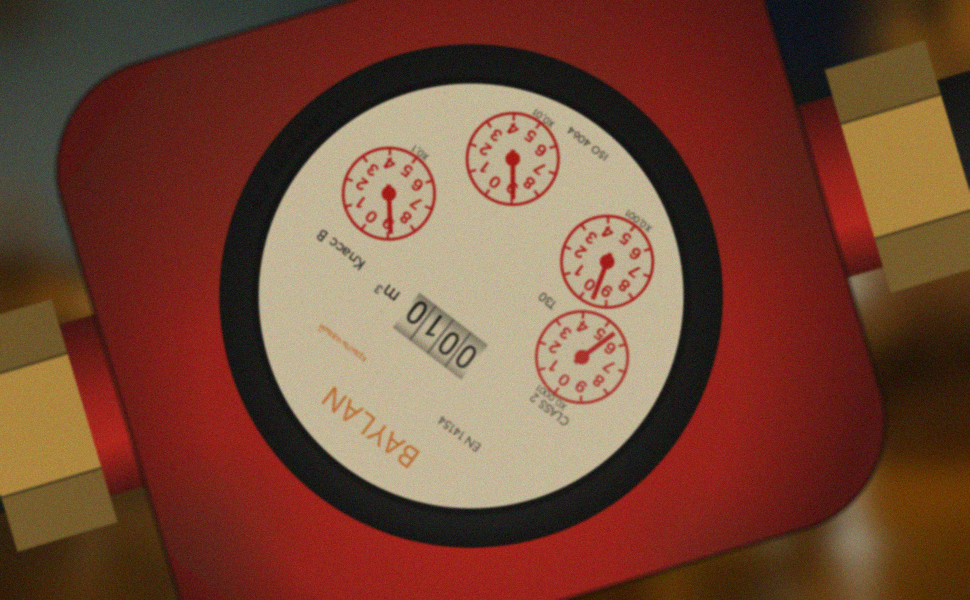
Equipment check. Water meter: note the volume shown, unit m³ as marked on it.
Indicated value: 9.8895 m³
